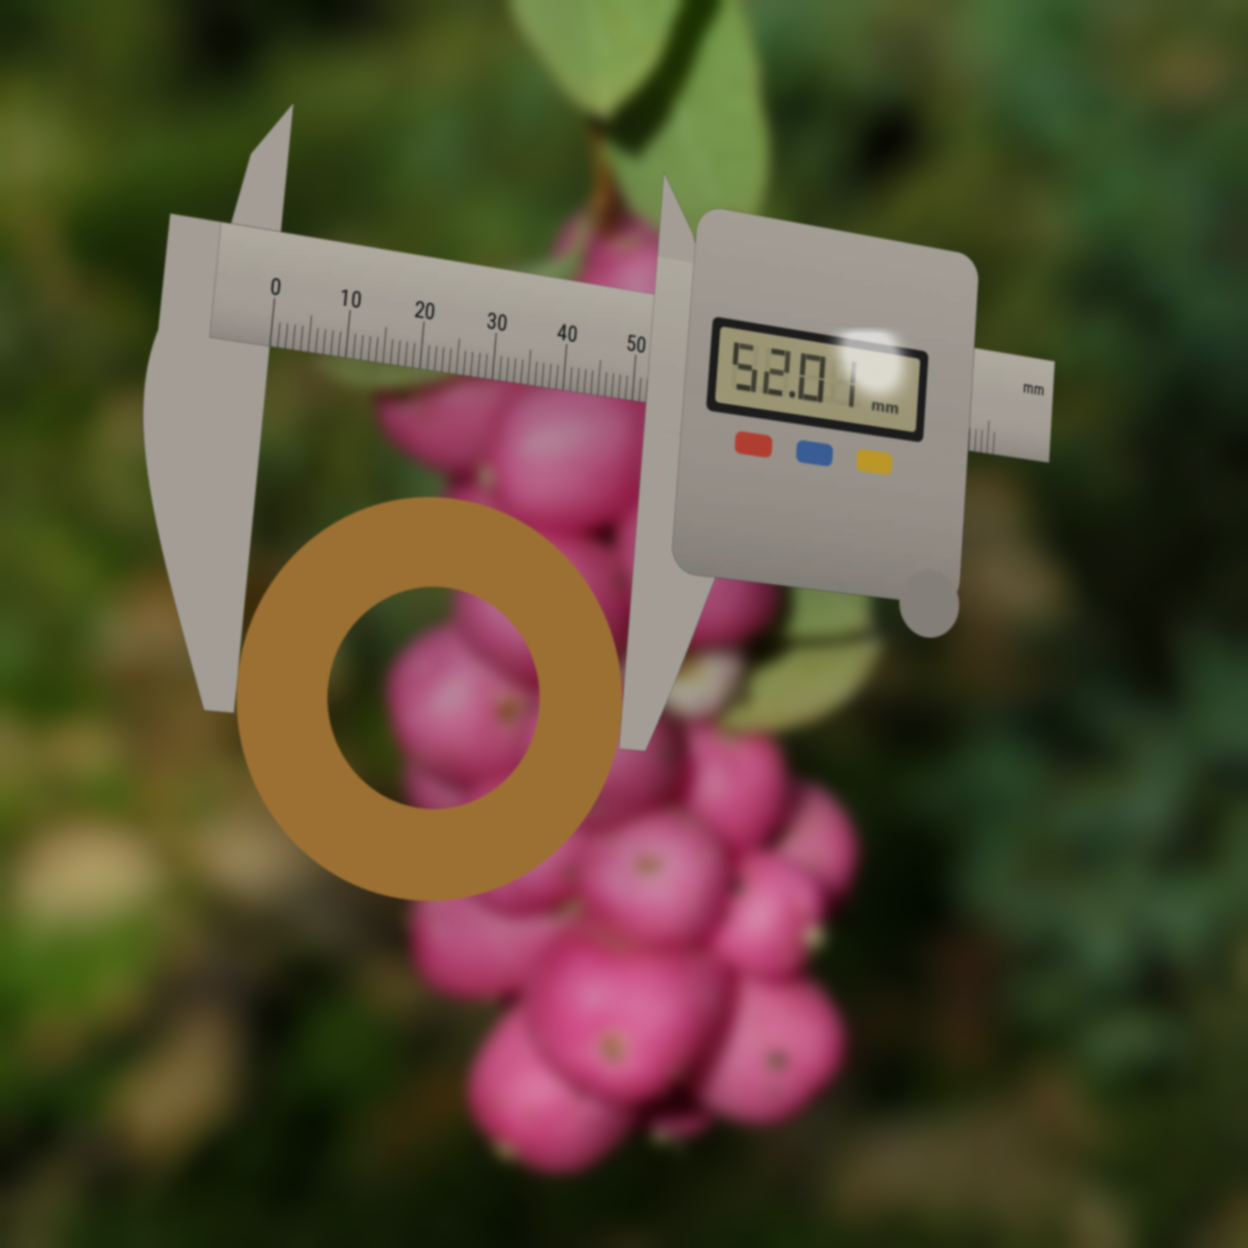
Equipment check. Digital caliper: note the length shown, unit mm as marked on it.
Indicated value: 52.01 mm
